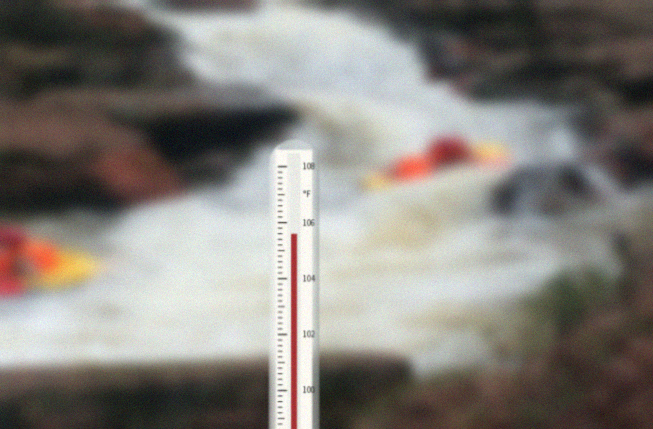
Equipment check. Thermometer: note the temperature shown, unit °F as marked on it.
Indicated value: 105.6 °F
